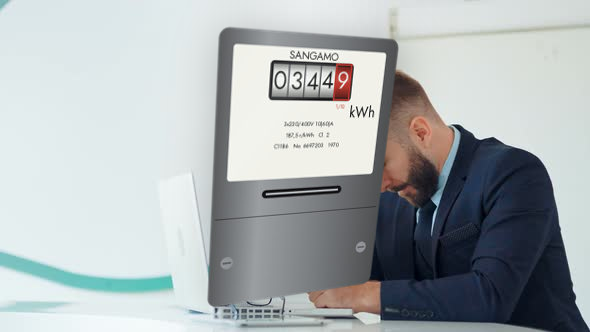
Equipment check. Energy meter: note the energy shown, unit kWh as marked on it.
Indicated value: 344.9 kWh
